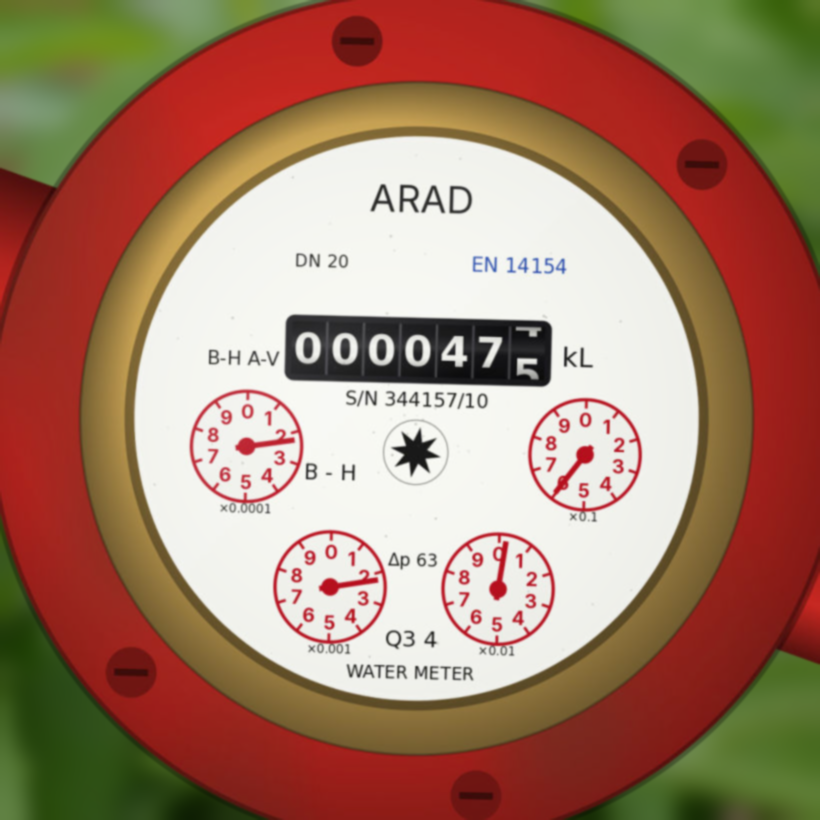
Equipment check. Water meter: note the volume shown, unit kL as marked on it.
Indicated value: 474.6022 kL
